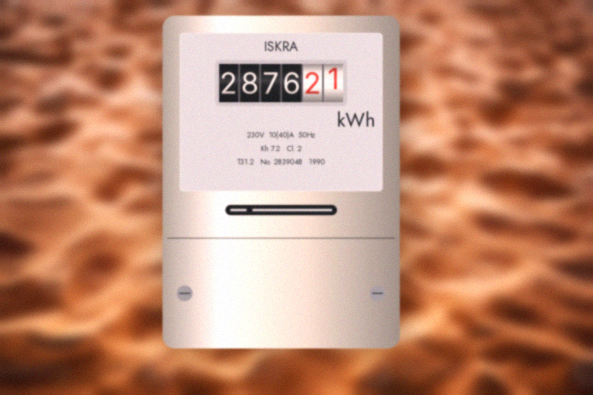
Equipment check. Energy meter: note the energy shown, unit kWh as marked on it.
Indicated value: 2876.21 kWh
